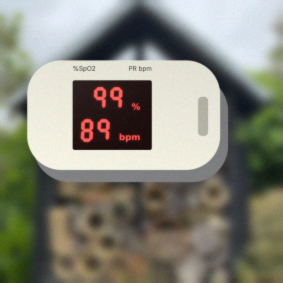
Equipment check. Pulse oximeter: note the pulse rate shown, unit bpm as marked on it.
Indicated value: 89 bpm
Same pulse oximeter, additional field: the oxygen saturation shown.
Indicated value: 99 %
